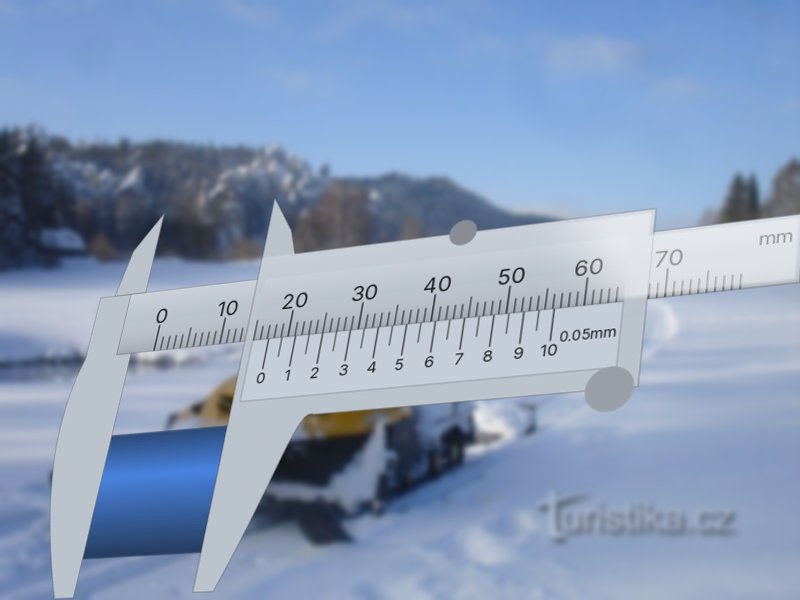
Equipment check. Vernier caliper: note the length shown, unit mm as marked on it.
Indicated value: 17.2 mm
